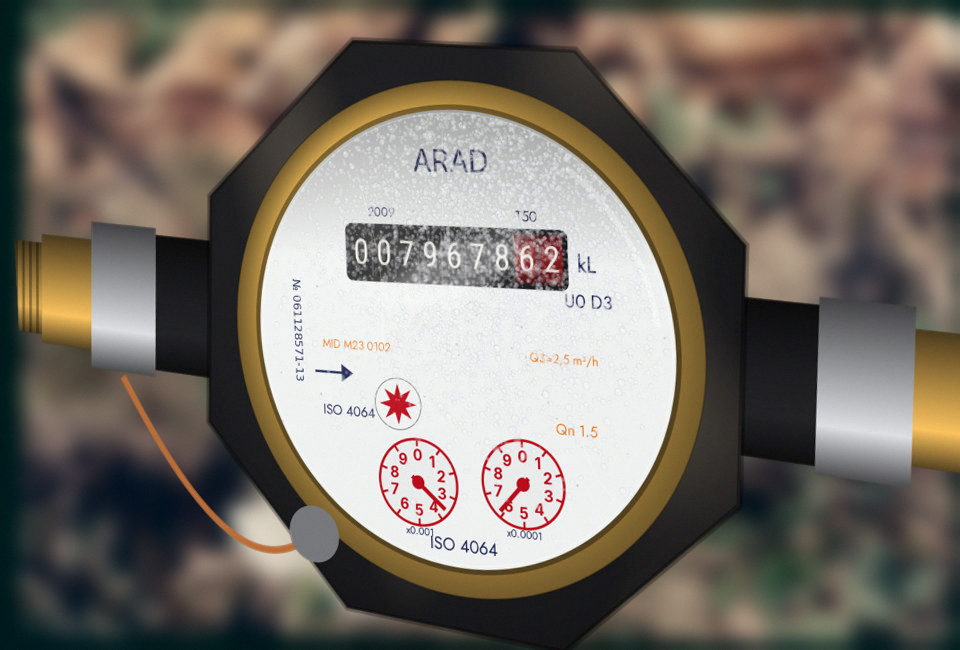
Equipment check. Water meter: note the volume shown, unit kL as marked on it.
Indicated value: 79678.6236 kL
